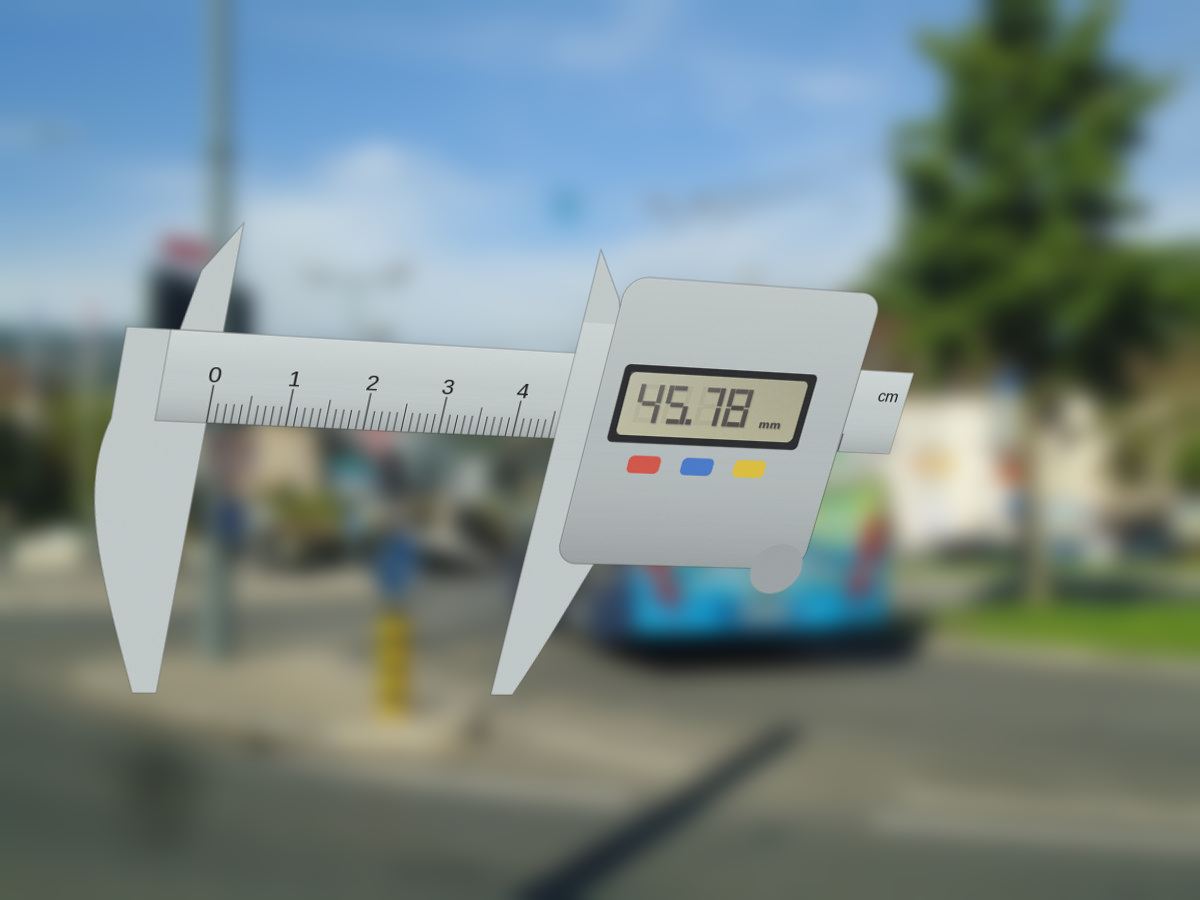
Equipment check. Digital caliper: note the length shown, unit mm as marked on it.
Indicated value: 45.78 mm
